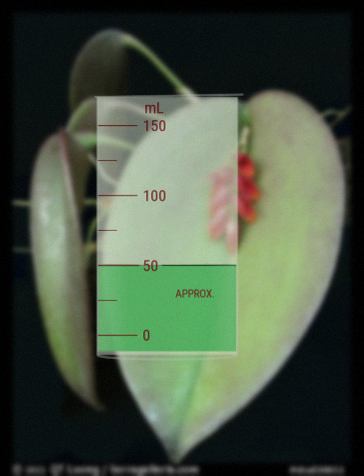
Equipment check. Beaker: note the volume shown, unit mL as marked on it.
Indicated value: 50 mL
